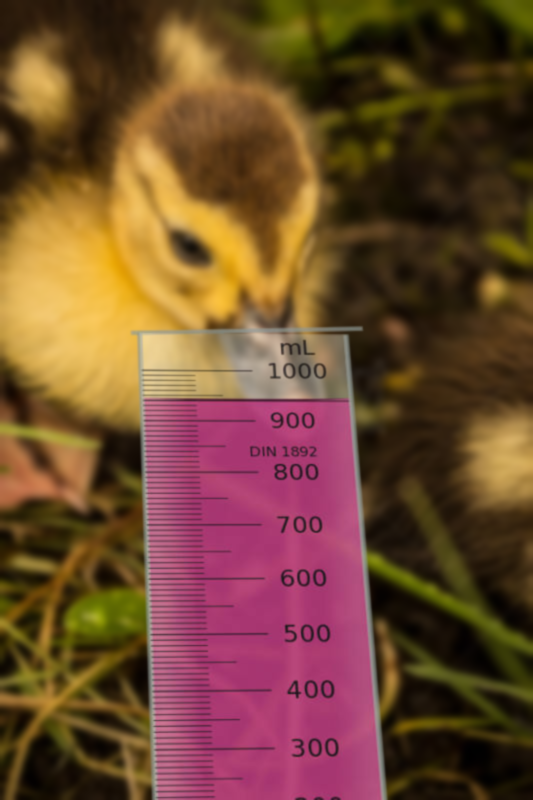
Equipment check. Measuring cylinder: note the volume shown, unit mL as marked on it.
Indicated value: 940 mL
